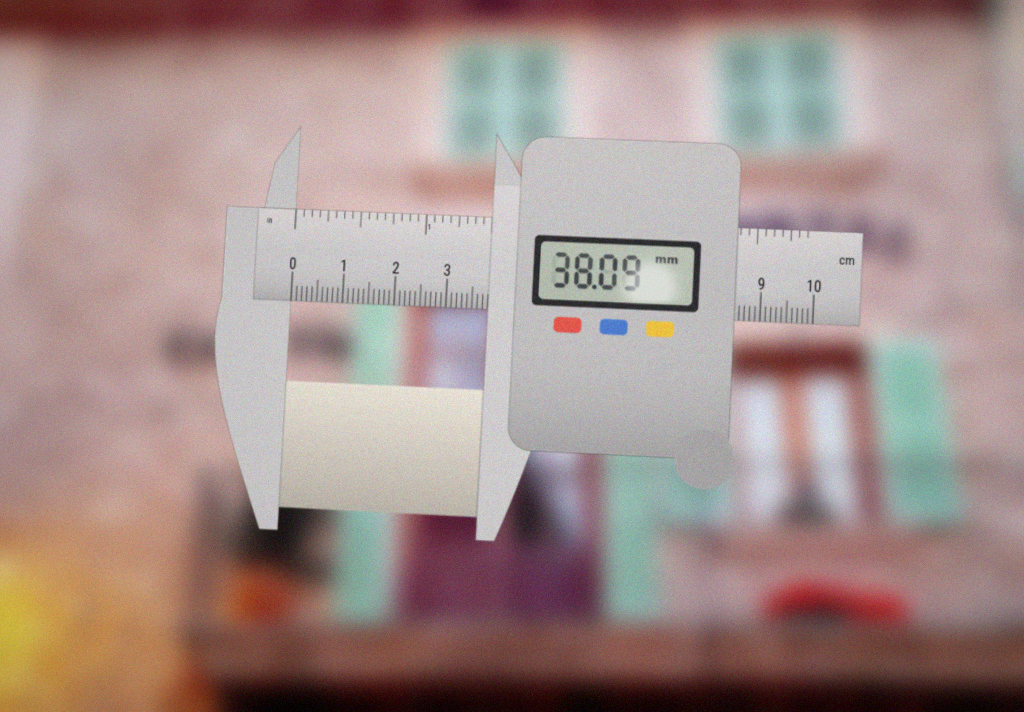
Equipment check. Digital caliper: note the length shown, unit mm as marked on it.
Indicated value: 38.09 mm
